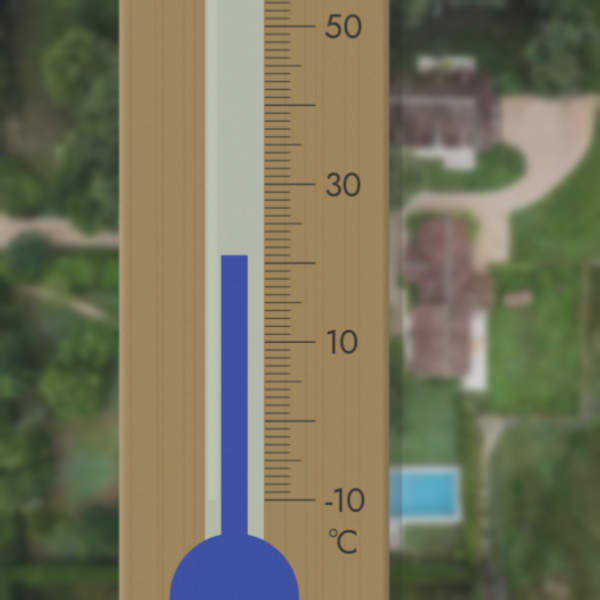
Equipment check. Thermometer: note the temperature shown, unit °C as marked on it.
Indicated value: 21 °C
